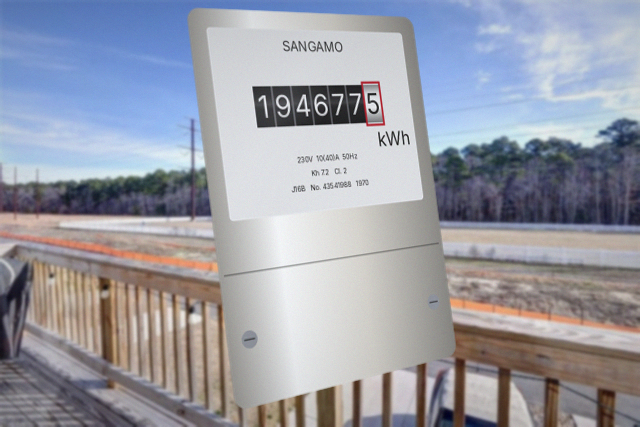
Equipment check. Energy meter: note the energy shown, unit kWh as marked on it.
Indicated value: 194677.5 kWh
